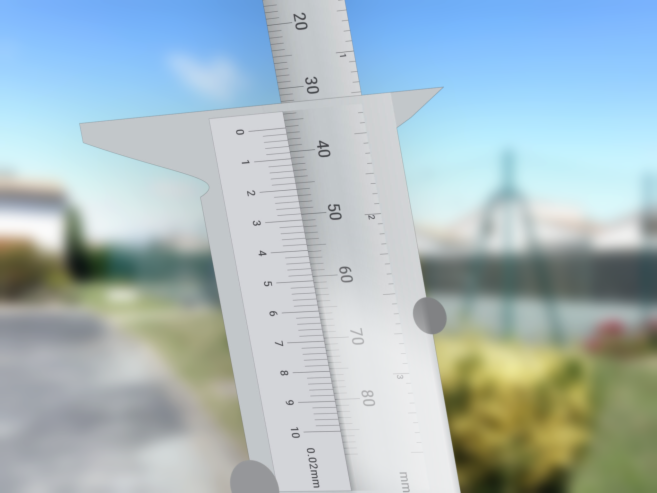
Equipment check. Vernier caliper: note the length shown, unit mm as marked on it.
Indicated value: 36.2 mm
